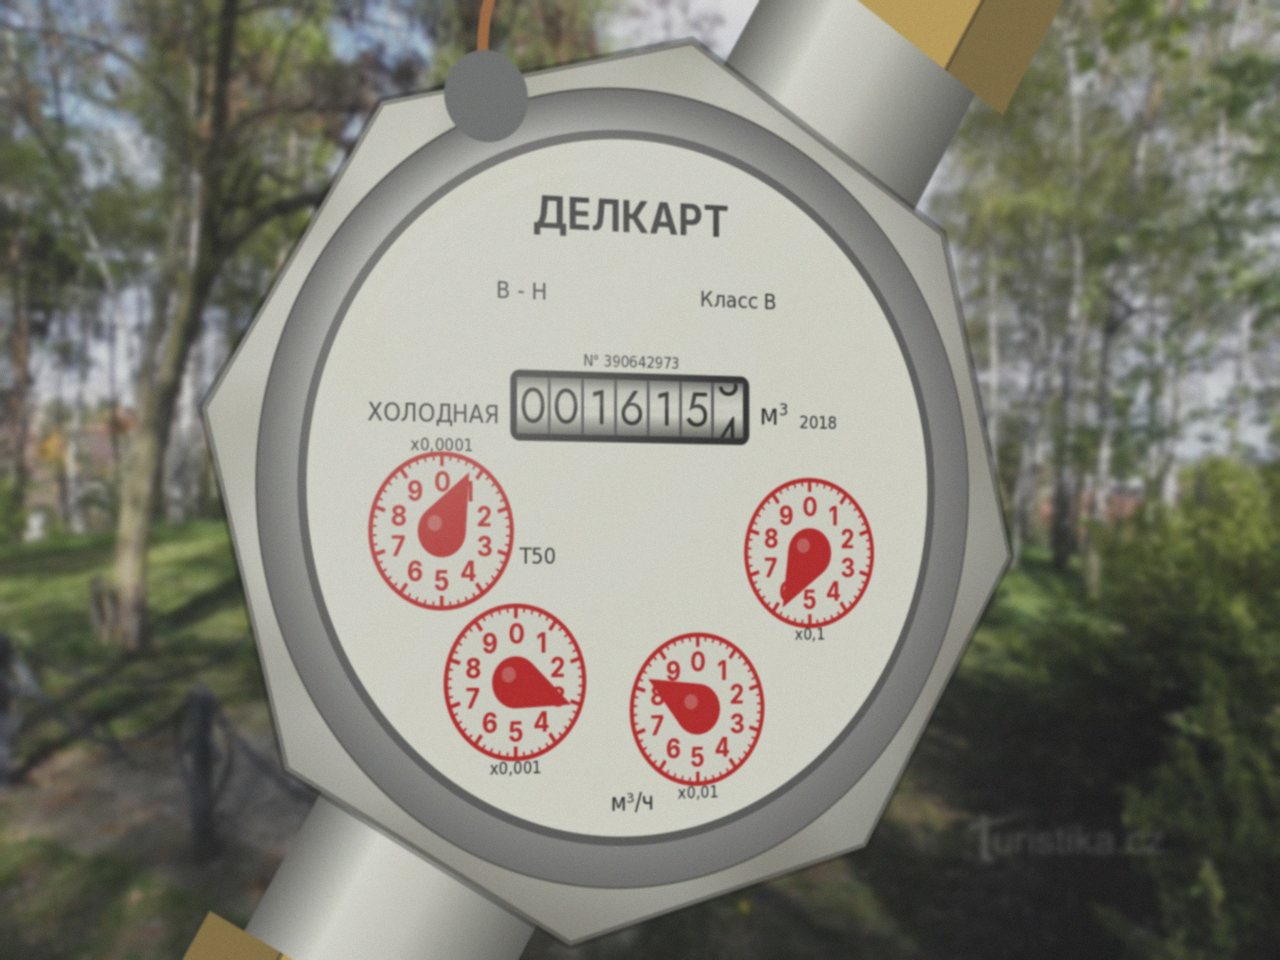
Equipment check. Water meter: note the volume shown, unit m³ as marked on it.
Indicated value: 16153.5830 m³
